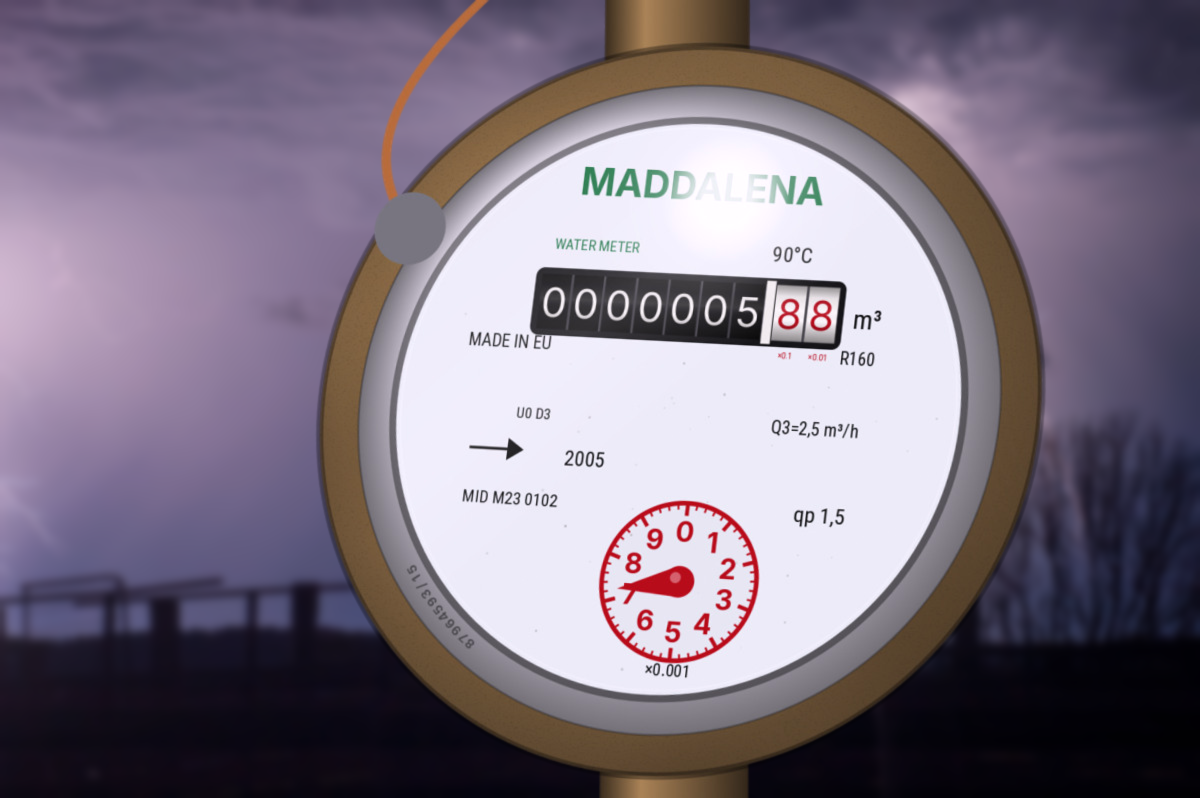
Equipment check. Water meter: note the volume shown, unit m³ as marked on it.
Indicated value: 5.887 m³
